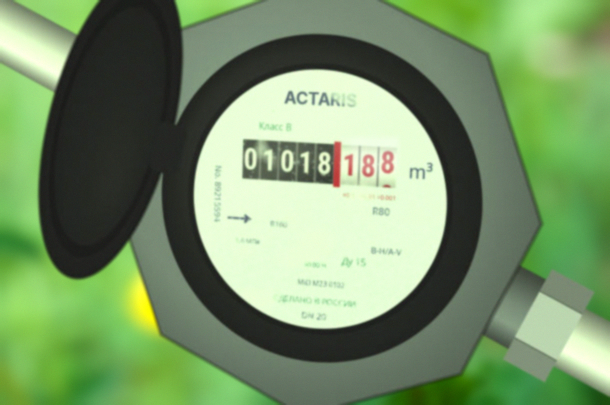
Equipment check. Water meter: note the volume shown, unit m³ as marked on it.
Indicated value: 1018.188 m³
